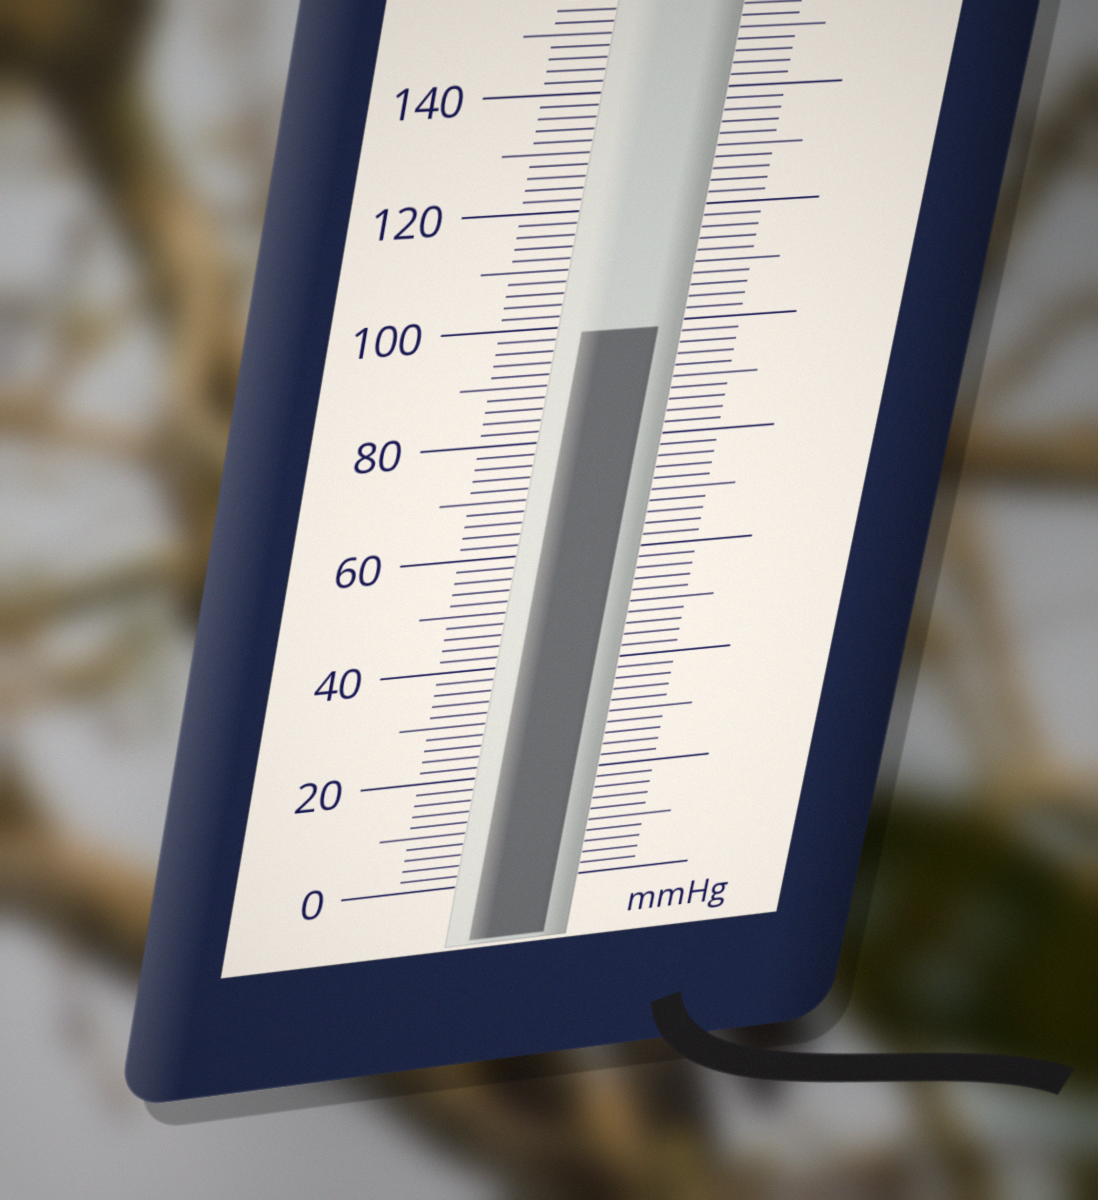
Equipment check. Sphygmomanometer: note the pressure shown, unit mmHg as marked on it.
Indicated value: 99 mmHg
